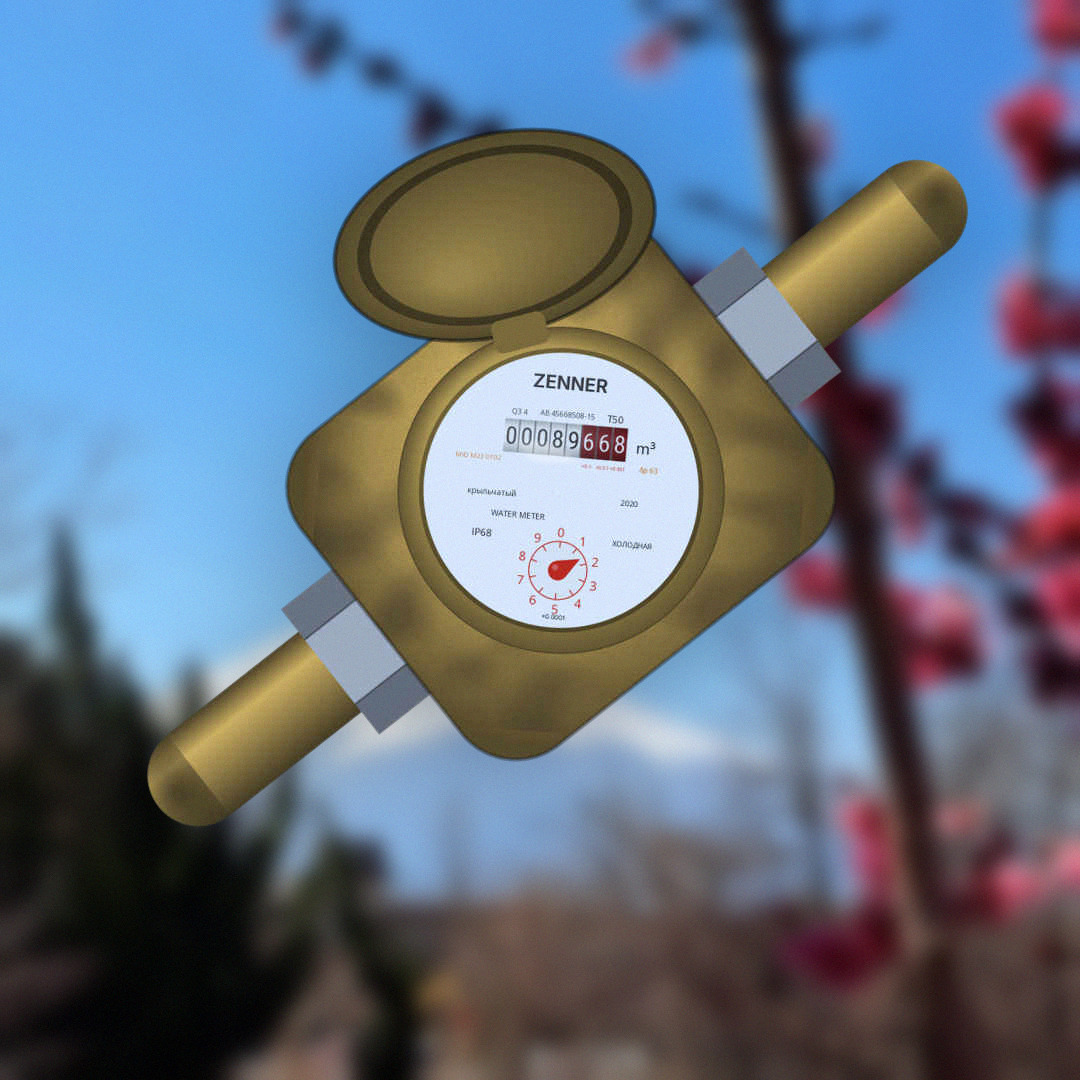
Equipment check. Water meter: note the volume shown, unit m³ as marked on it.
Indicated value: 89.6681 m³
